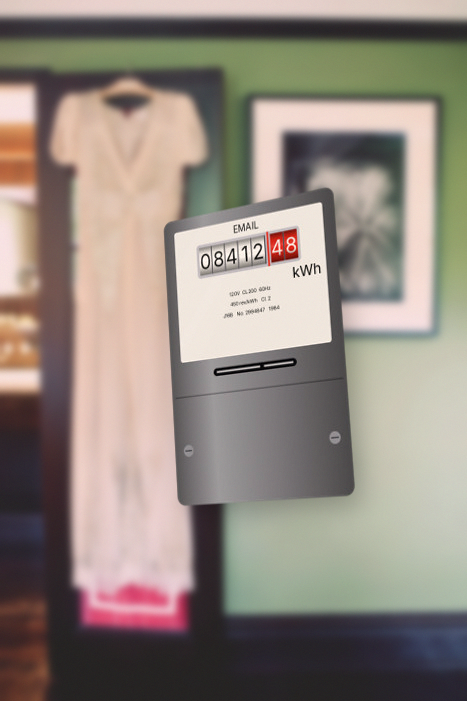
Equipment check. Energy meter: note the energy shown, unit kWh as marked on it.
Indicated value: 8412.48 kWh
